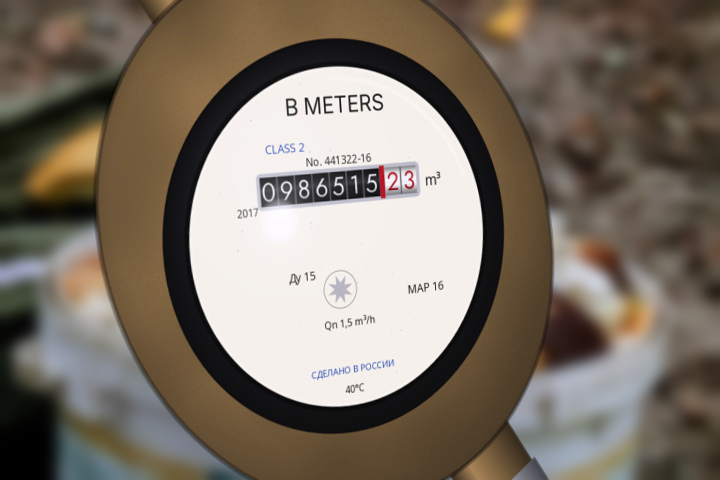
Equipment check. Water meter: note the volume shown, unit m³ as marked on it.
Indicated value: 986515.23 m³
